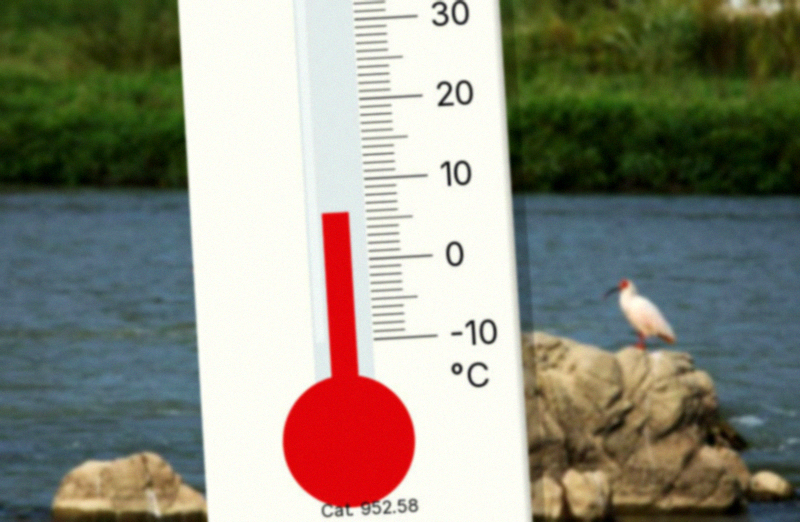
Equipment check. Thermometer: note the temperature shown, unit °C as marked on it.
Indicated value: 6 °C
